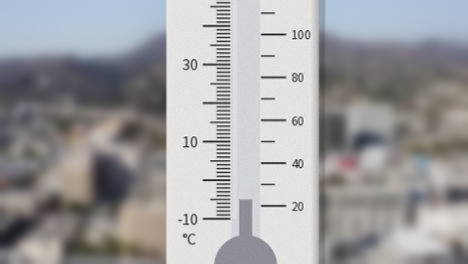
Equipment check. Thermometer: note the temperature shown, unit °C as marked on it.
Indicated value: -5 °C
